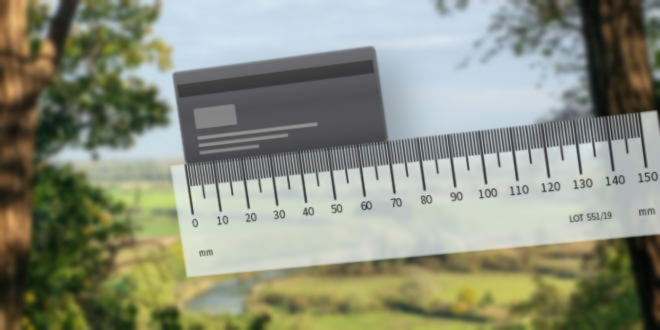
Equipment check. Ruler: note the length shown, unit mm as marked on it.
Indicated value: 70 mm
